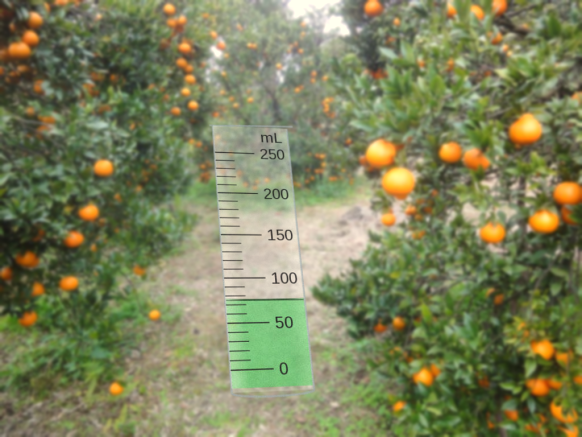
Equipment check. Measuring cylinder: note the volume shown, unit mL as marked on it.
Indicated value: 75 mL
